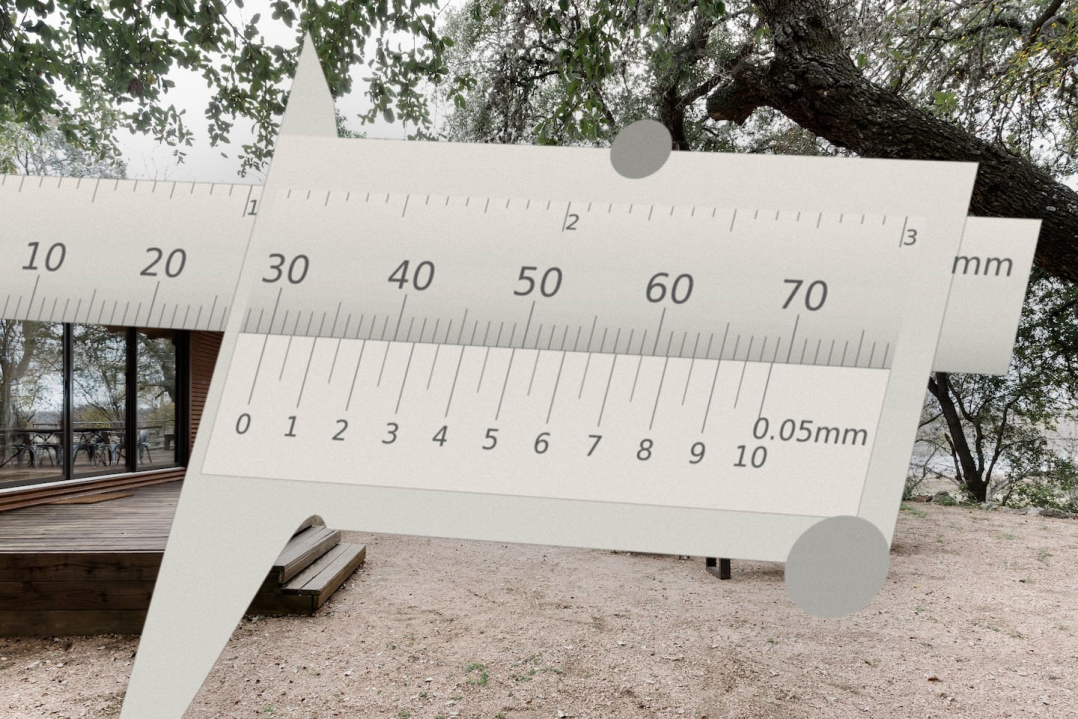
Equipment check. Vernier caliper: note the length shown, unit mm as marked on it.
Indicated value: 29.9 mm
